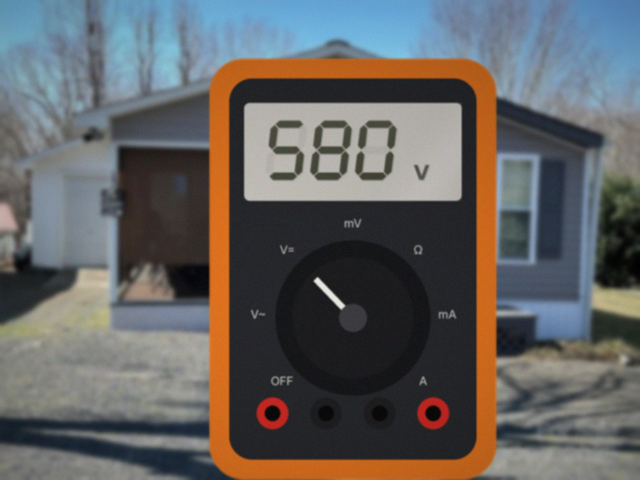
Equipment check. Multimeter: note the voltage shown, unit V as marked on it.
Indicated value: 580 V
